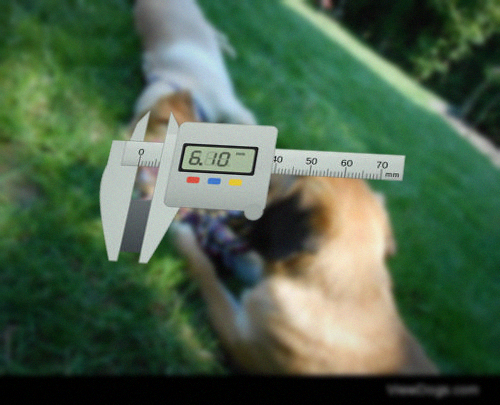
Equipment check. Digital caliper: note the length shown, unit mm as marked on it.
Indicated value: 6.10 mm
